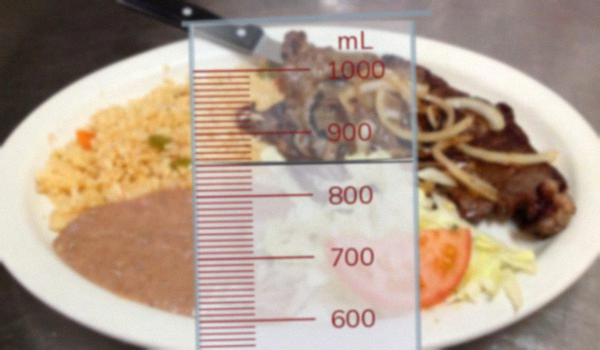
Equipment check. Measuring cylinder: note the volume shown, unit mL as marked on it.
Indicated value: 850 mL
